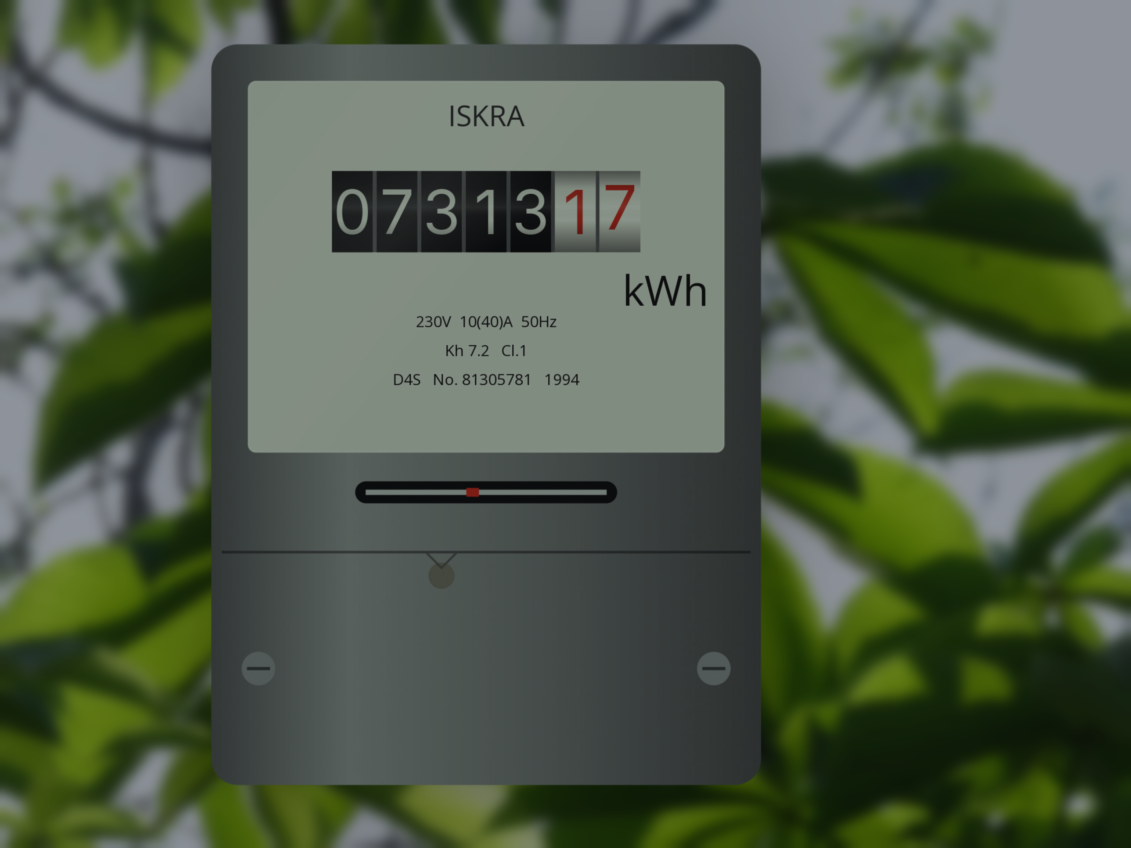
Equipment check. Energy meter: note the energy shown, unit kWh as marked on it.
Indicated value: 7313.17 kWh
